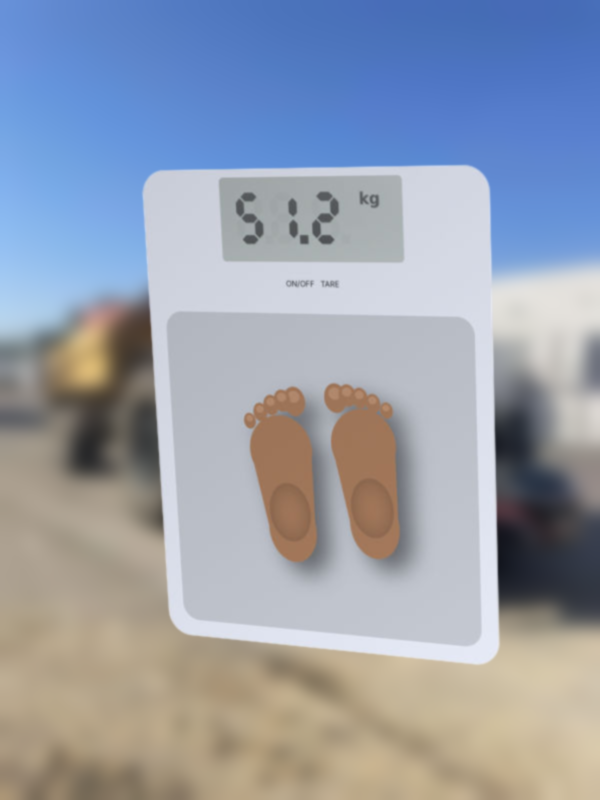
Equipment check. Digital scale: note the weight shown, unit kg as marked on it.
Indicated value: 51.2 kg
